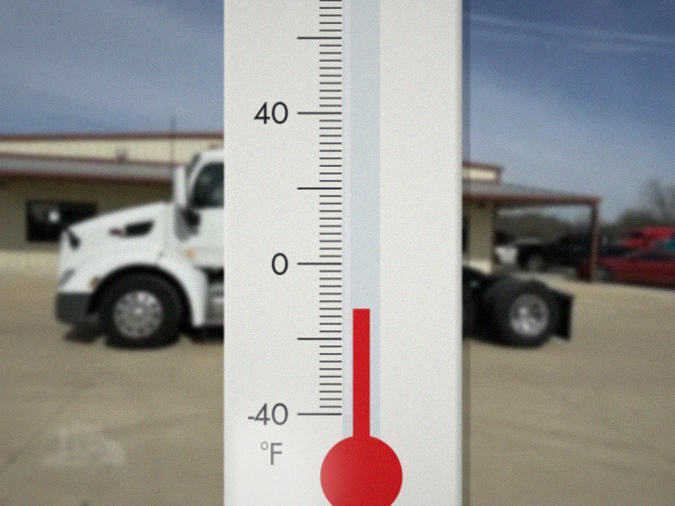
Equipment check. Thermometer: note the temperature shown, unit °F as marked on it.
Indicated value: -12 °F
